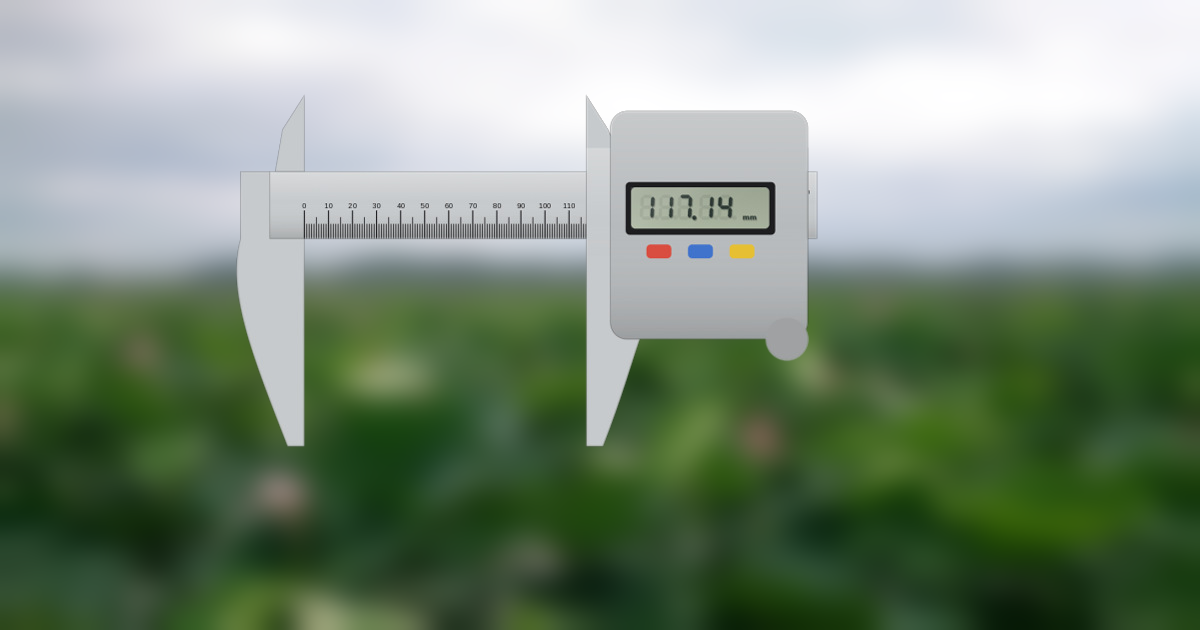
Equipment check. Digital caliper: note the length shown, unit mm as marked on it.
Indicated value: 117.14 mm
